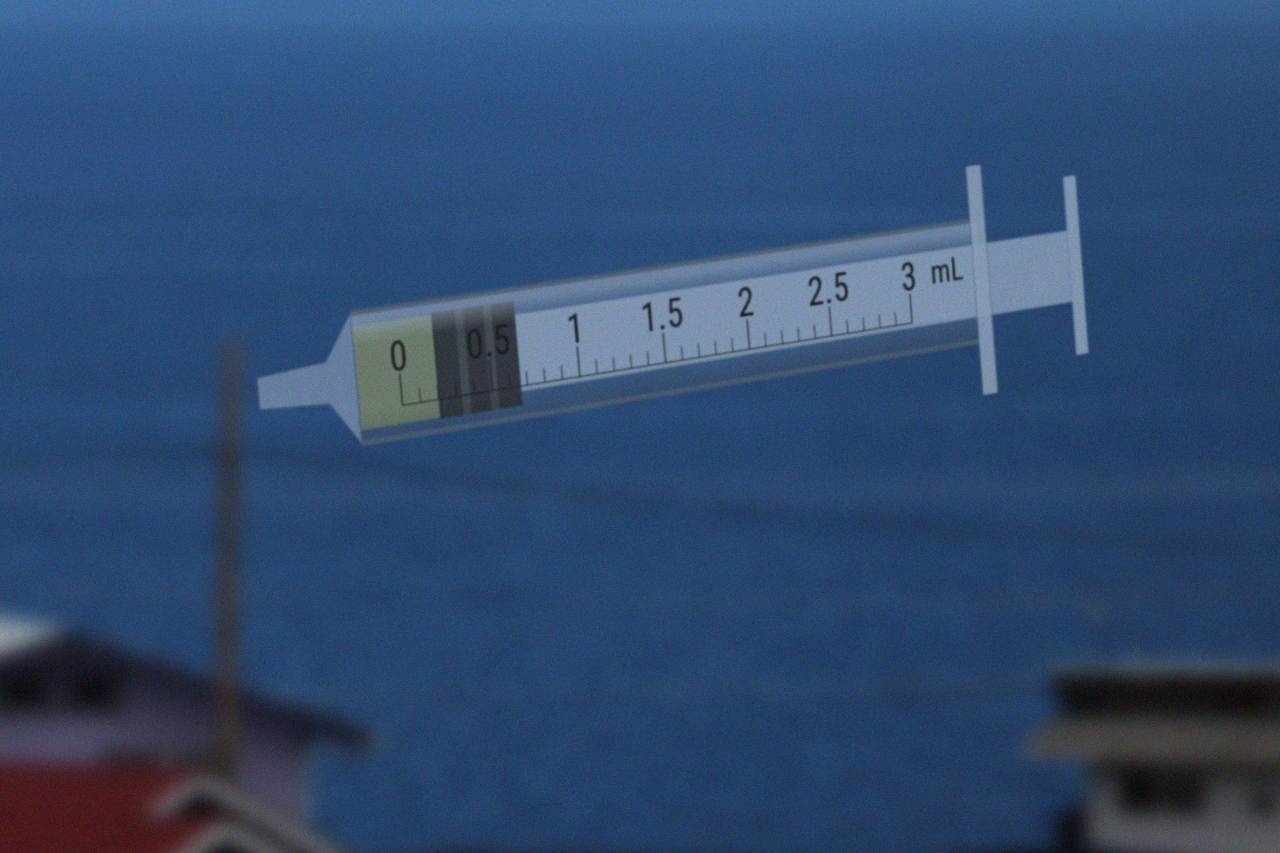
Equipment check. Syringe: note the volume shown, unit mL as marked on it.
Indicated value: 0.2 mL
